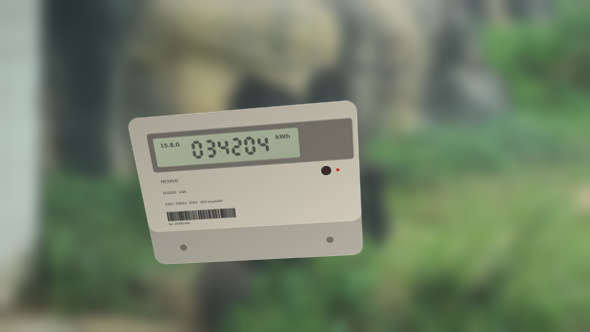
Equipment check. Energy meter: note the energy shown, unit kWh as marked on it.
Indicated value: 34204 kWh
